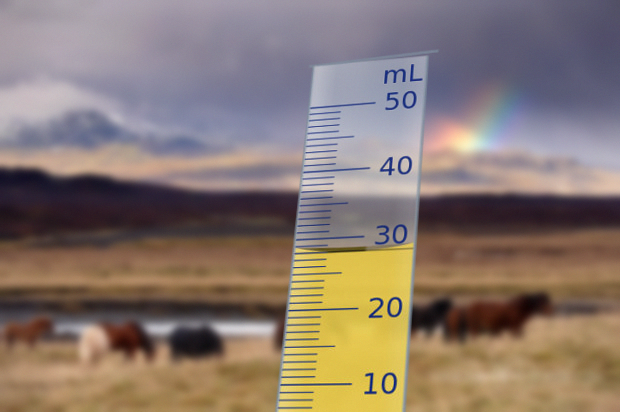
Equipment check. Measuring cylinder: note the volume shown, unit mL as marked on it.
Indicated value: 28 mL
